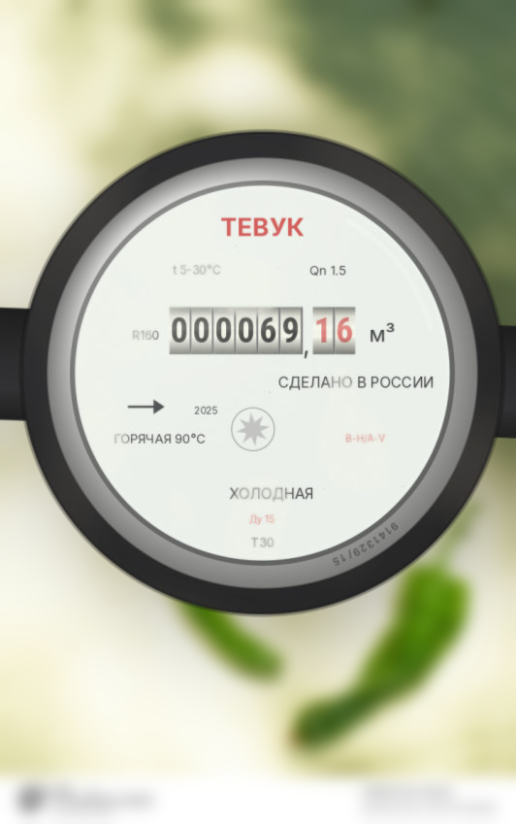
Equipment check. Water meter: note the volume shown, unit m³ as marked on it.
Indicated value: 69.16 m³
